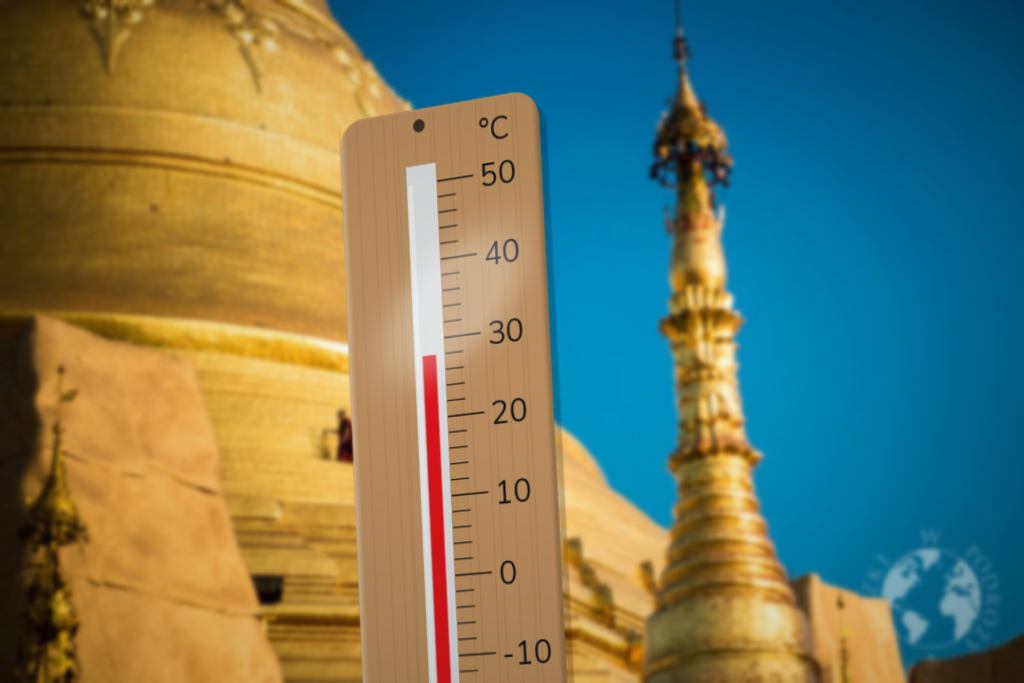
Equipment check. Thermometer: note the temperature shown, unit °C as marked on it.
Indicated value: 28 °C
